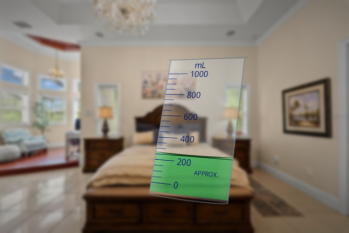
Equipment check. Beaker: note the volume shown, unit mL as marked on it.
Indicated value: 250 mL
